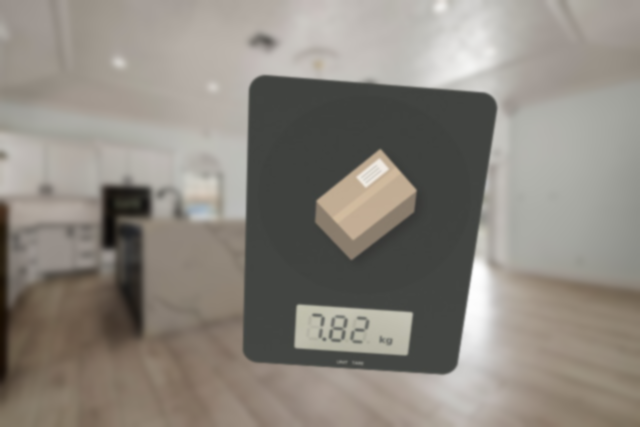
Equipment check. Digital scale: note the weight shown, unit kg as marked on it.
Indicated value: 7.82 kg
